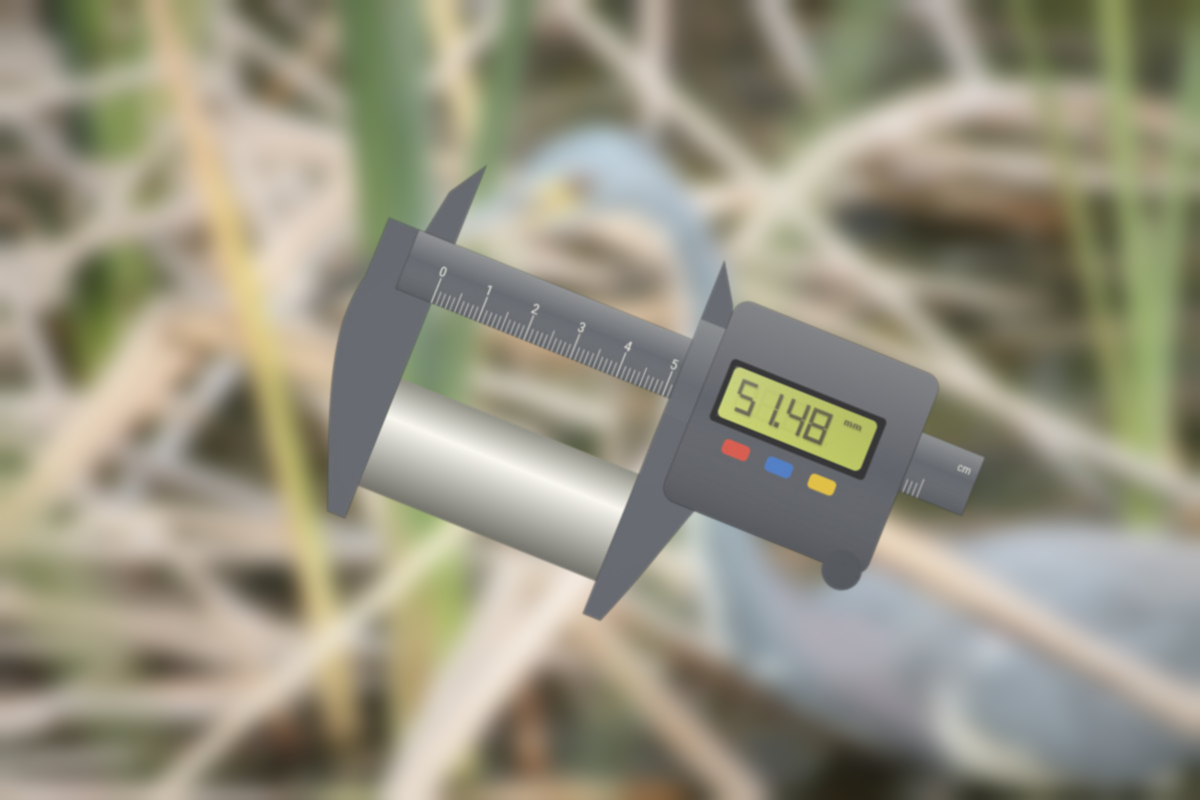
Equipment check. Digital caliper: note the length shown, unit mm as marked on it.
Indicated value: 51.48 mm
